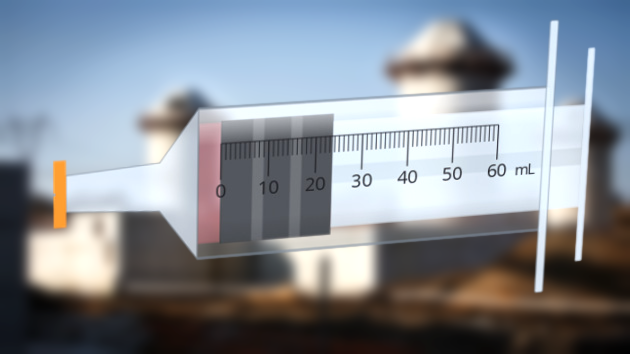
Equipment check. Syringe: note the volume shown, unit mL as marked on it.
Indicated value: 0 mL
